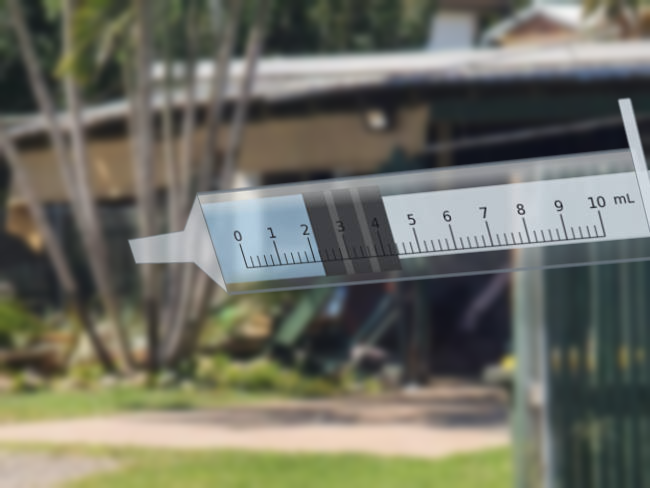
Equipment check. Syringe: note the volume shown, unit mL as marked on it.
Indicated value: 2.2 mL
